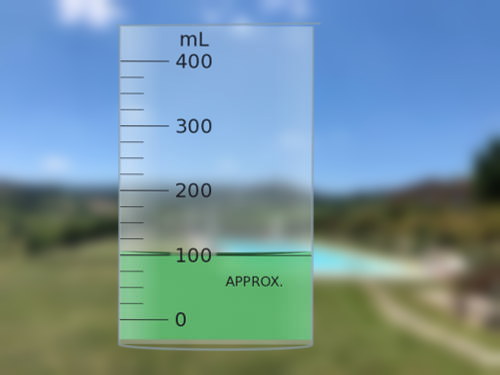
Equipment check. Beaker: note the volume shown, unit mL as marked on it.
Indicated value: 100 mL
